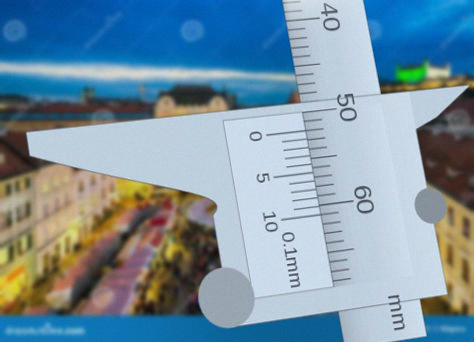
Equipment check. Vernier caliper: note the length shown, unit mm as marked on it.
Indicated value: 52.0 mm
